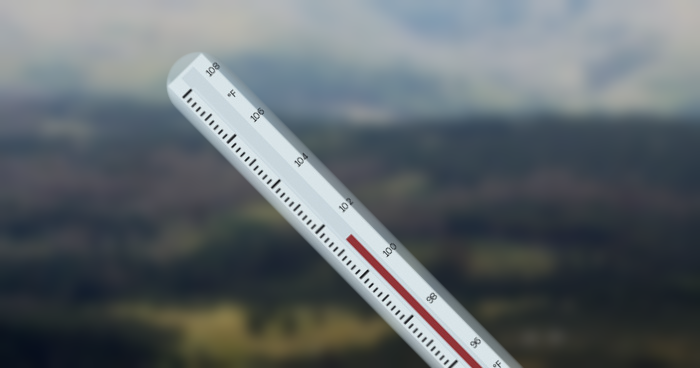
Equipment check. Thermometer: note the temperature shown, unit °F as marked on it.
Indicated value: 101.2 °F
